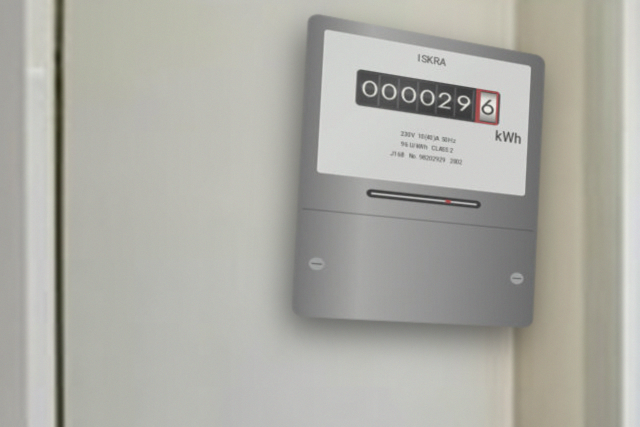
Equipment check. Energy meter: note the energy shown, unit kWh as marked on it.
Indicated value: 29.6 kWh
